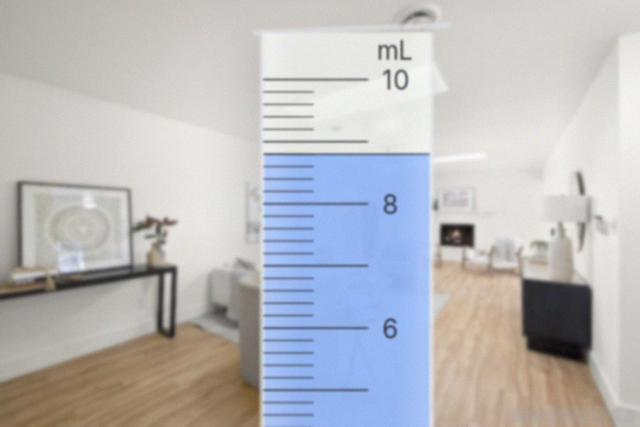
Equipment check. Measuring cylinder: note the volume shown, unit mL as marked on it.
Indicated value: 8.8 mL
